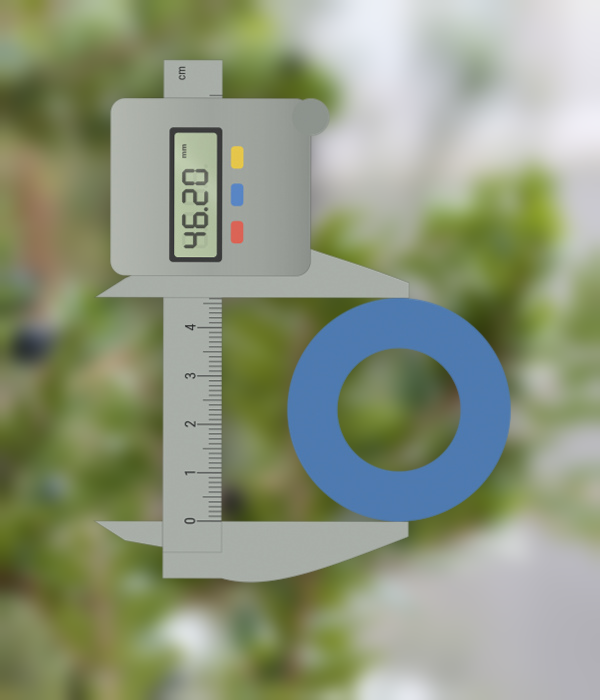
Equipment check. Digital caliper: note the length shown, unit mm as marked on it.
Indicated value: 46.20 mm
